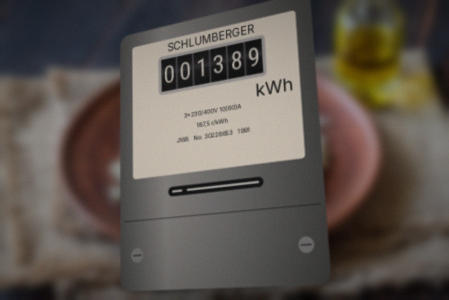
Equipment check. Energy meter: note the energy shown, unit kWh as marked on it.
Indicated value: 1389 kWh
